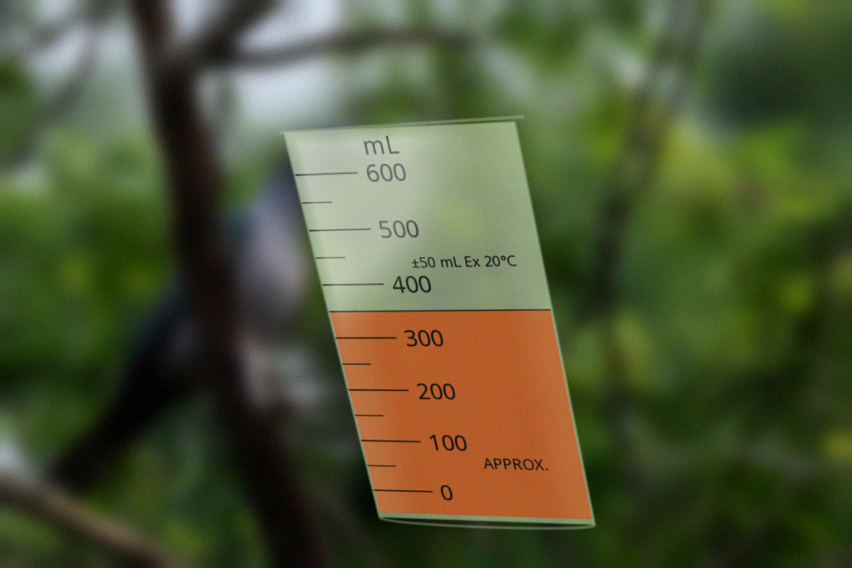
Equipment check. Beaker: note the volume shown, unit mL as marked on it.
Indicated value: 350 mL
